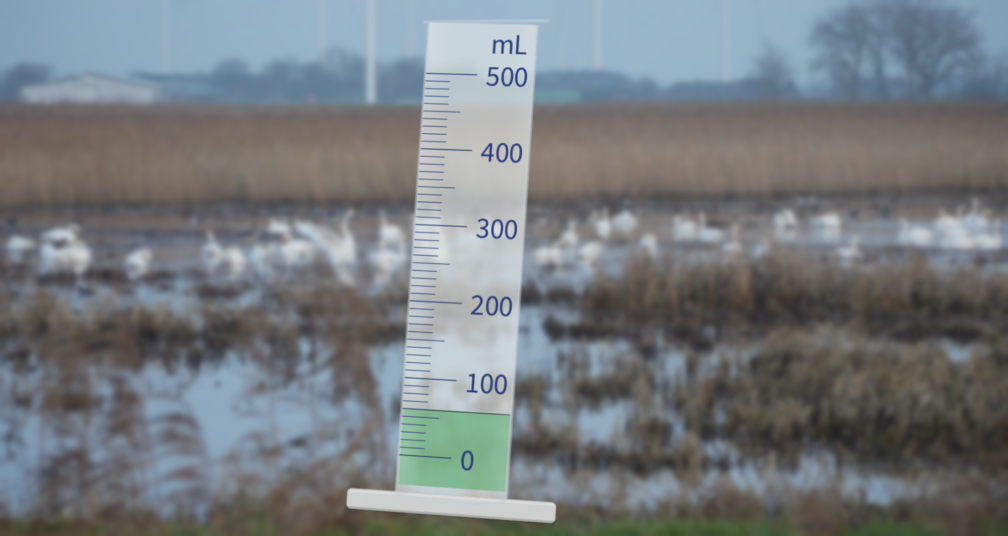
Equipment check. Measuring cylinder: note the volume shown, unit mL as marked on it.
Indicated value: 60 mL
